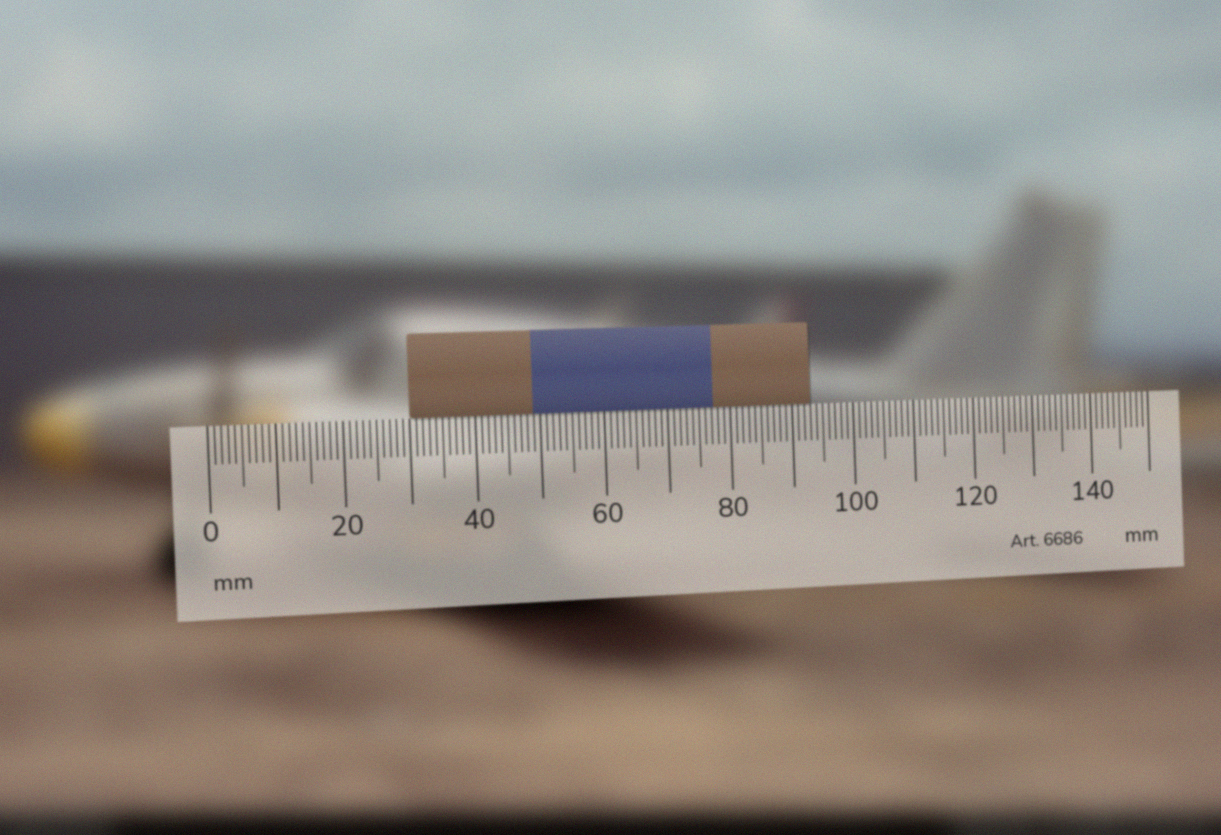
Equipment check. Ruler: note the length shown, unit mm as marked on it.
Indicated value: 63 mm
